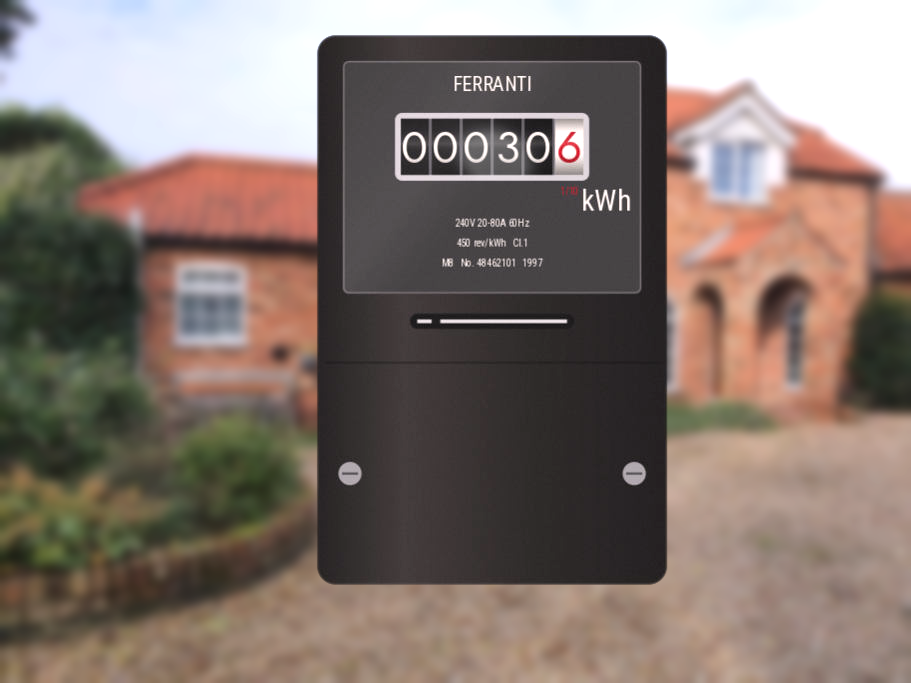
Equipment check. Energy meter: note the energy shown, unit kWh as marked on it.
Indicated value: 30.6 kWh
